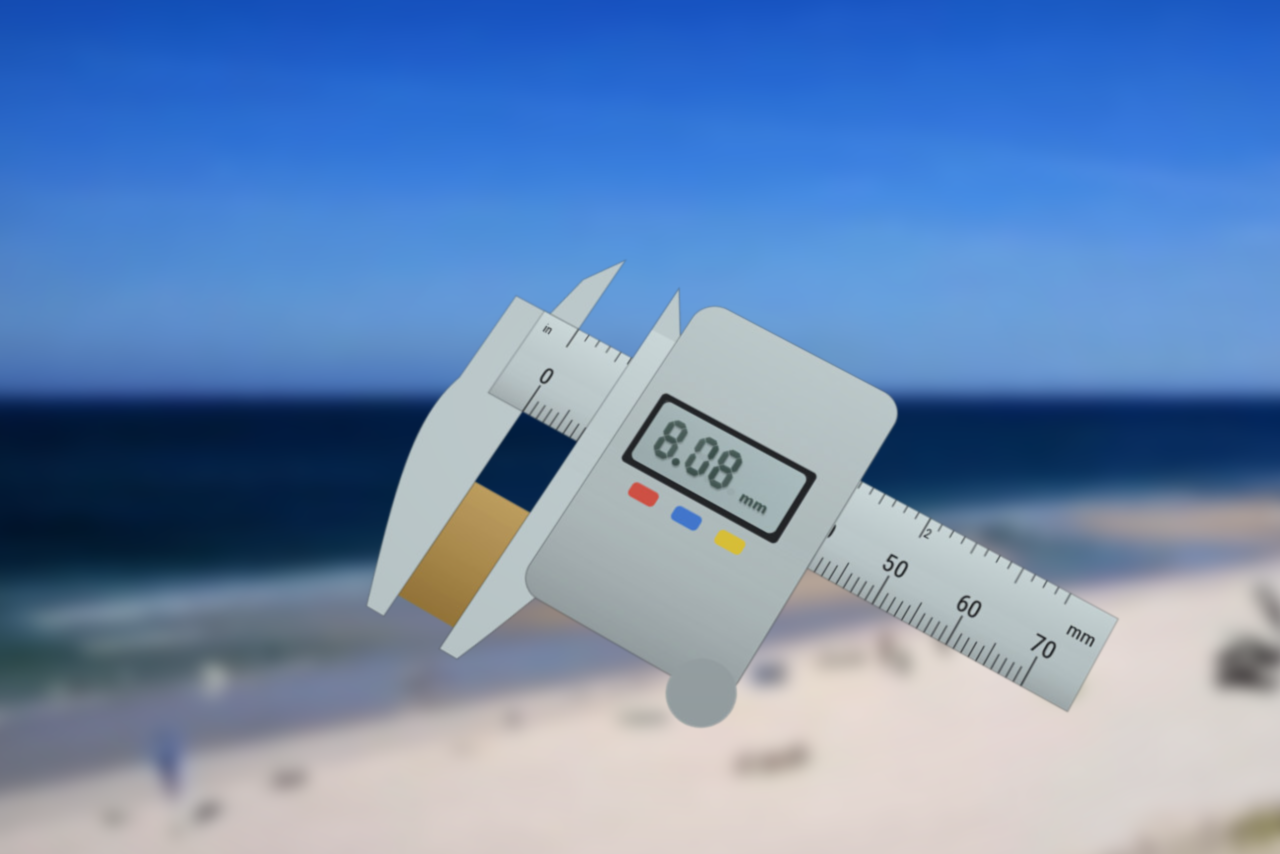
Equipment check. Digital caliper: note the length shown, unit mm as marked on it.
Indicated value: 8.08 mm
